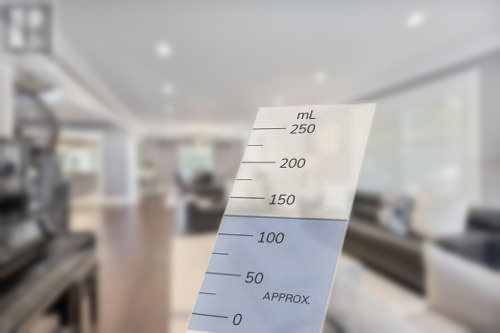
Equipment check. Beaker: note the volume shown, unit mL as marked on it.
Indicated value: 125 mL
